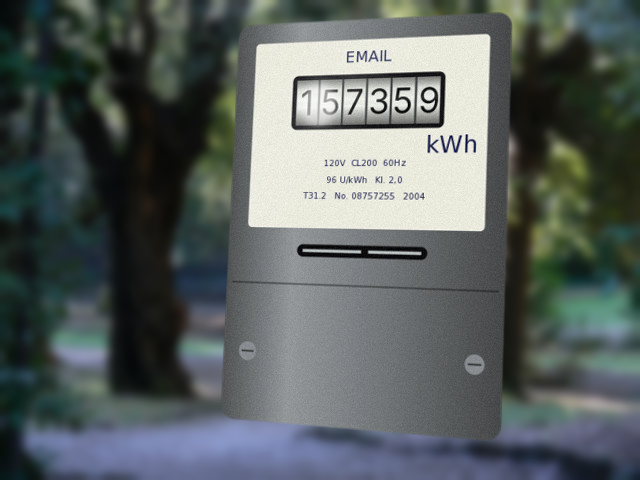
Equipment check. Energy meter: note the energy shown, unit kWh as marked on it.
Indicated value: 157359 kWh
